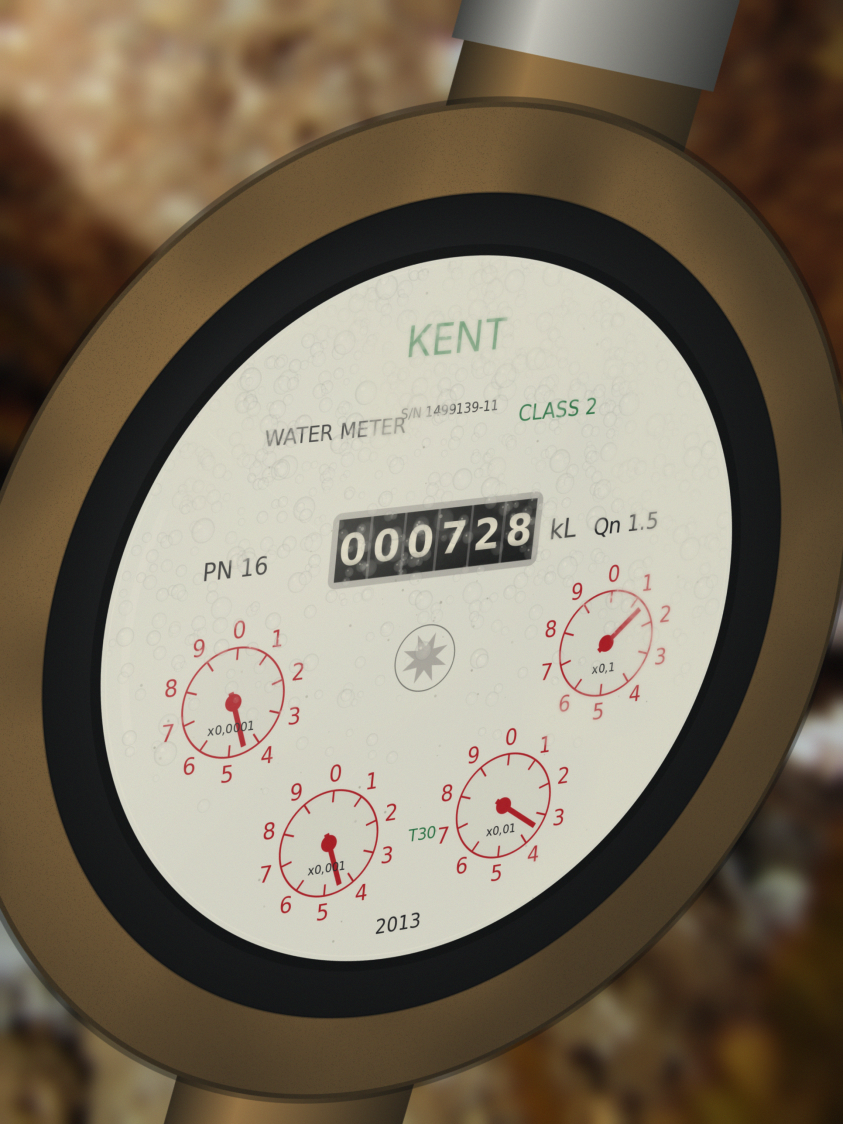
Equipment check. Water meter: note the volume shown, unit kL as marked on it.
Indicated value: 728.1344 kL
